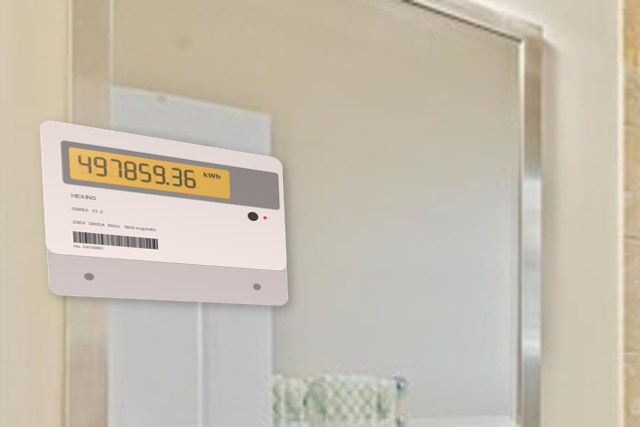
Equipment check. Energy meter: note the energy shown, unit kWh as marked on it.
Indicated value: 497859.36 kWh
